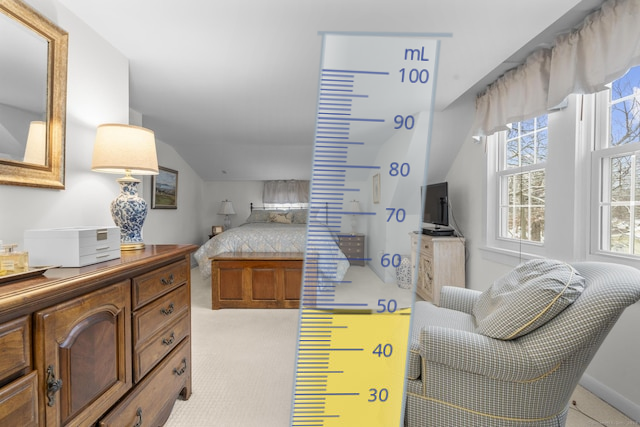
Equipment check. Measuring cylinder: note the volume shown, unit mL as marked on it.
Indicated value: 48 mL
